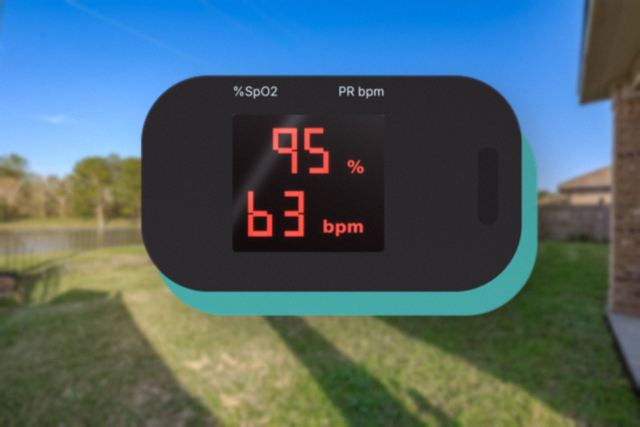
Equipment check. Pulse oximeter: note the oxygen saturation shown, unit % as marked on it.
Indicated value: 95 %
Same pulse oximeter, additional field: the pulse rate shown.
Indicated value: 63 bpm
